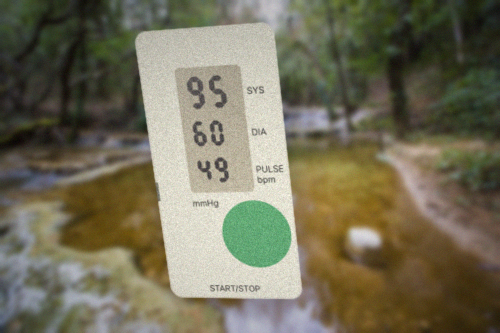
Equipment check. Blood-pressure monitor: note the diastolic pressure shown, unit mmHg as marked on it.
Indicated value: 60 mmHg
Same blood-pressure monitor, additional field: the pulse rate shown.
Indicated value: 49 bpm
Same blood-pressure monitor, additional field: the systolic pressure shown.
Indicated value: 95 mmHg
